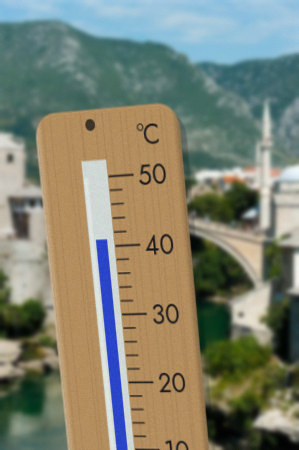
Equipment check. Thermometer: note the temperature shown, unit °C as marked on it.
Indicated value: 41 °C
